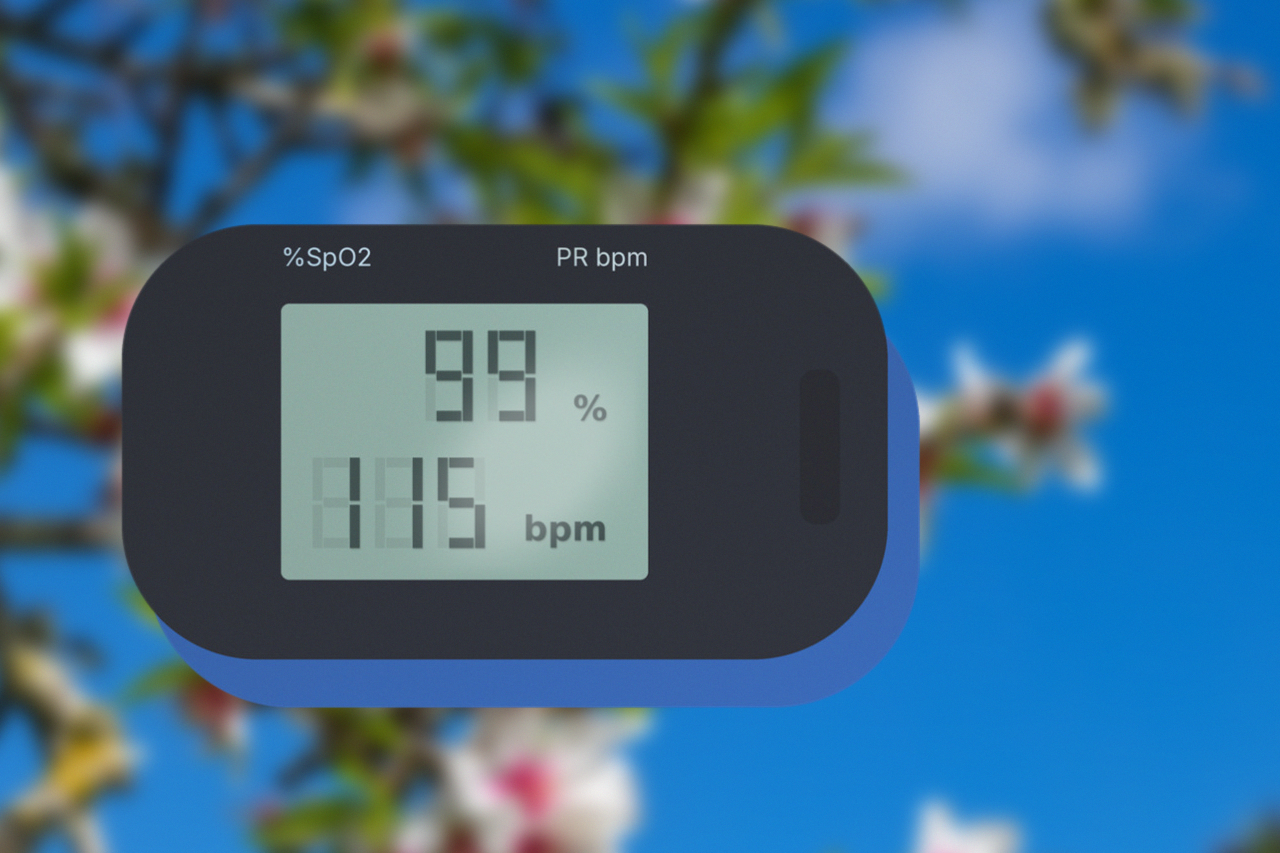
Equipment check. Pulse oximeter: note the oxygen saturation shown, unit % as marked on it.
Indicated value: 99 %
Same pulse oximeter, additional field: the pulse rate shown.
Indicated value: 115 bpm
